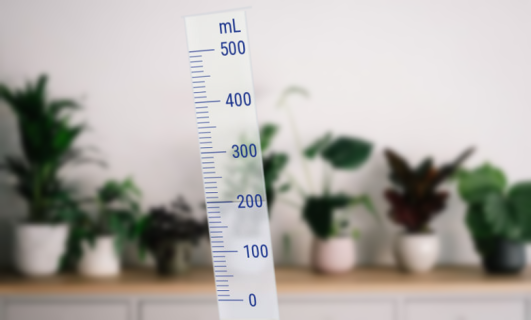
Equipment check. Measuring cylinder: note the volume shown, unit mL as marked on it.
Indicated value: 200 mL
